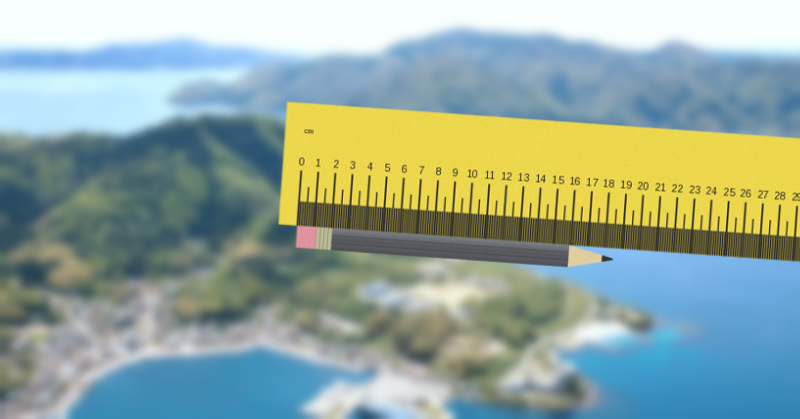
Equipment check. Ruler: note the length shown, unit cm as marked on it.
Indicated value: 18.5 cm
